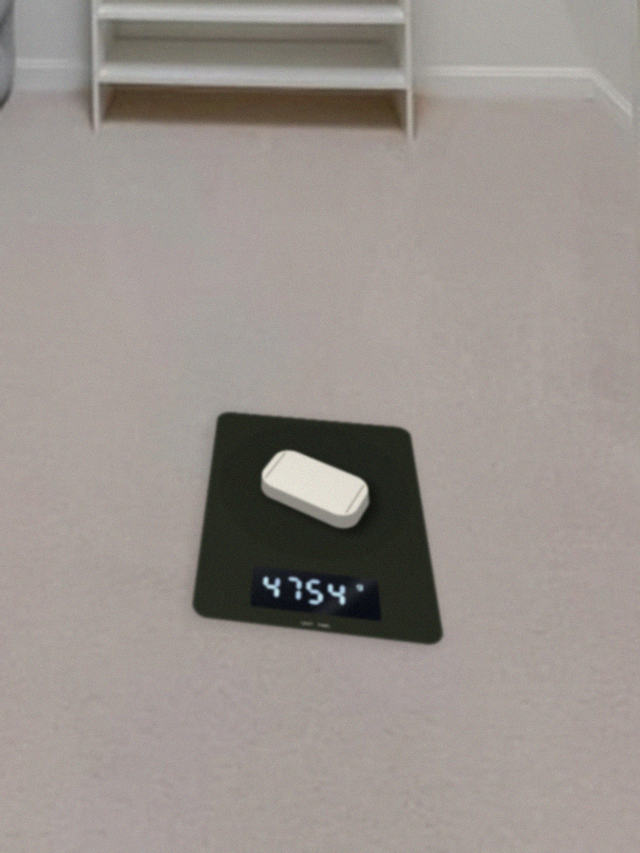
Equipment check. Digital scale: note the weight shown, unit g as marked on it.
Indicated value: 4754 g
